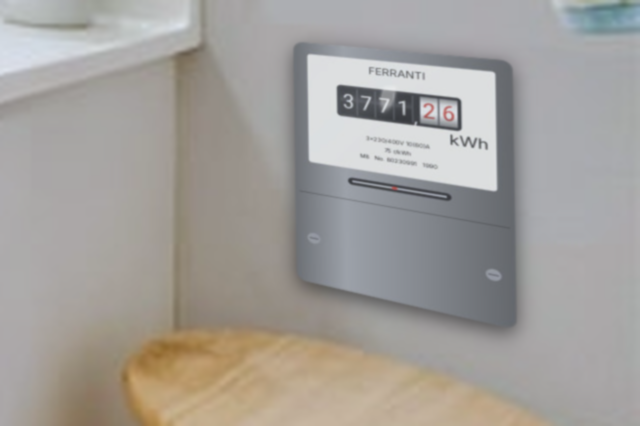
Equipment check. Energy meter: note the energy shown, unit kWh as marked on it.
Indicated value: 3771.26 kWh
